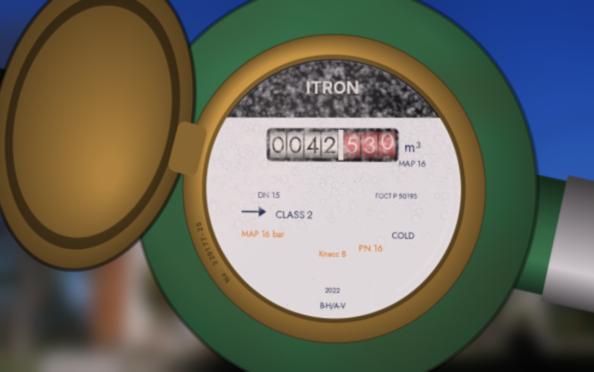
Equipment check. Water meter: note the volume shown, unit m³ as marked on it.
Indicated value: 42.530 m³
